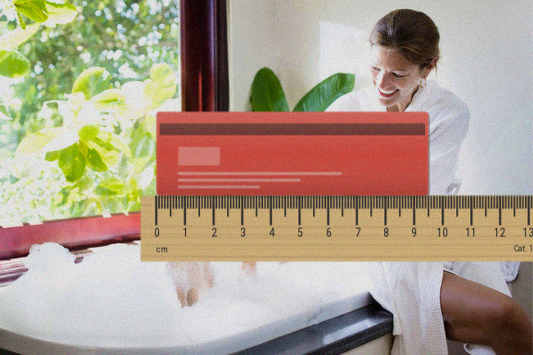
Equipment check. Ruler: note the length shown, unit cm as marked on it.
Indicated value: 9.5 cm
